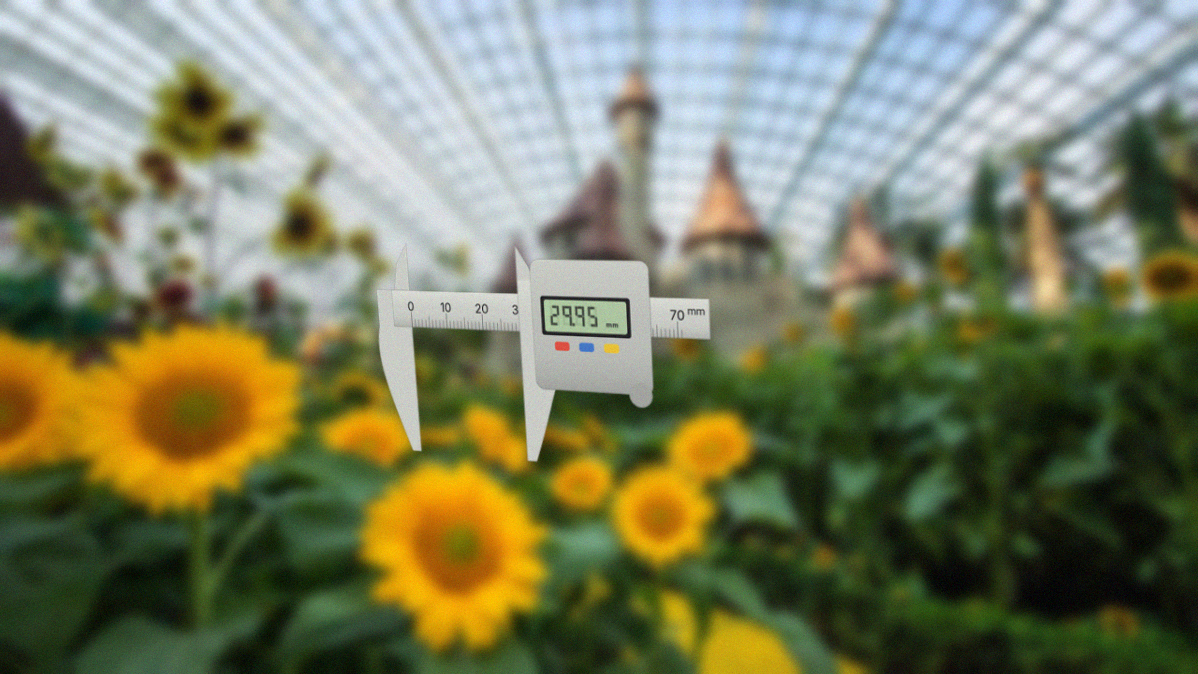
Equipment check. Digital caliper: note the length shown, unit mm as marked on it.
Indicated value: 29.95 mm
